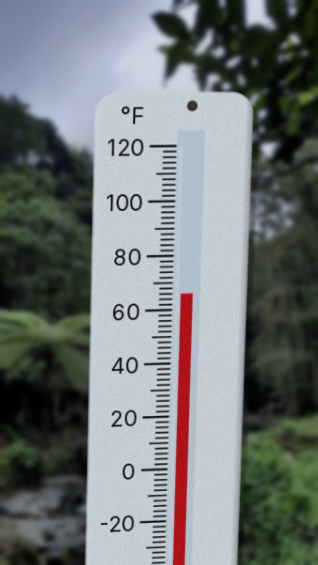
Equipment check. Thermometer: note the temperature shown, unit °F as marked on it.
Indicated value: 66 °F
